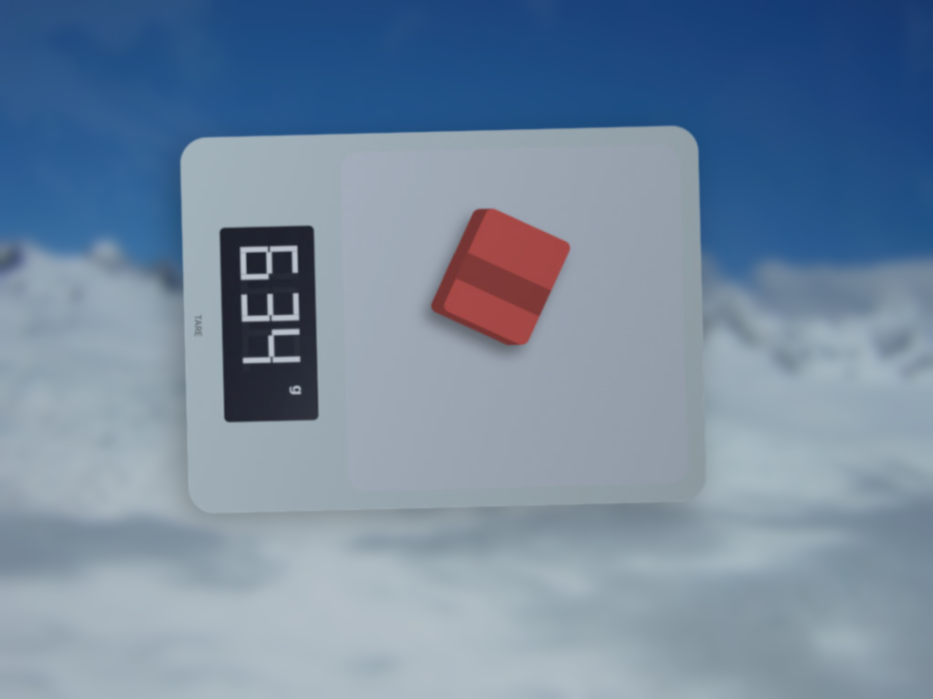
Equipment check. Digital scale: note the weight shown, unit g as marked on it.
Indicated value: 634 g
